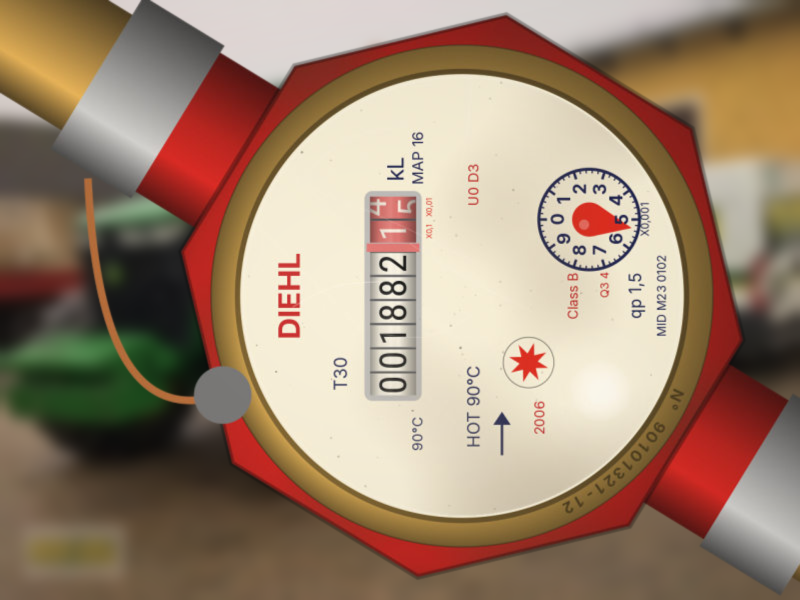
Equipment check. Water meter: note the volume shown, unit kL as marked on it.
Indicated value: 1882.145 kL
